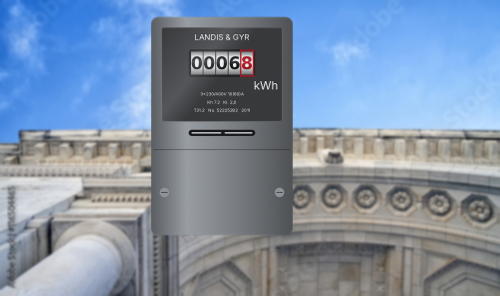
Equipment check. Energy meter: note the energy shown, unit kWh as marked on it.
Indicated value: 6.8 kWh
